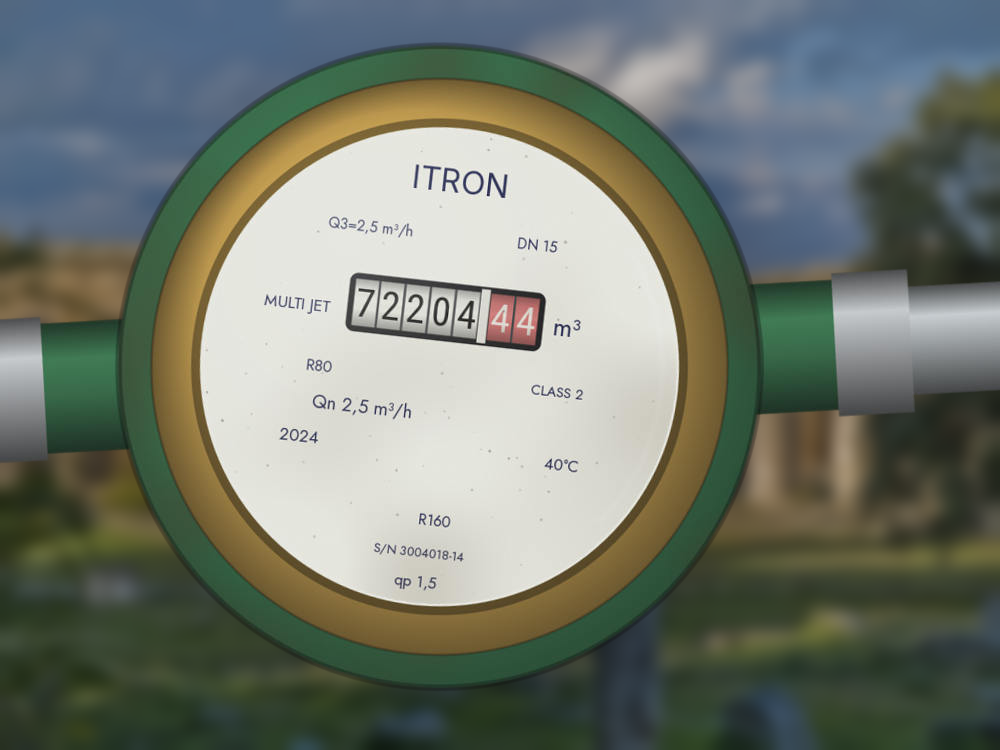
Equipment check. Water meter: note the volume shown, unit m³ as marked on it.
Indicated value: 72204.44 m³
